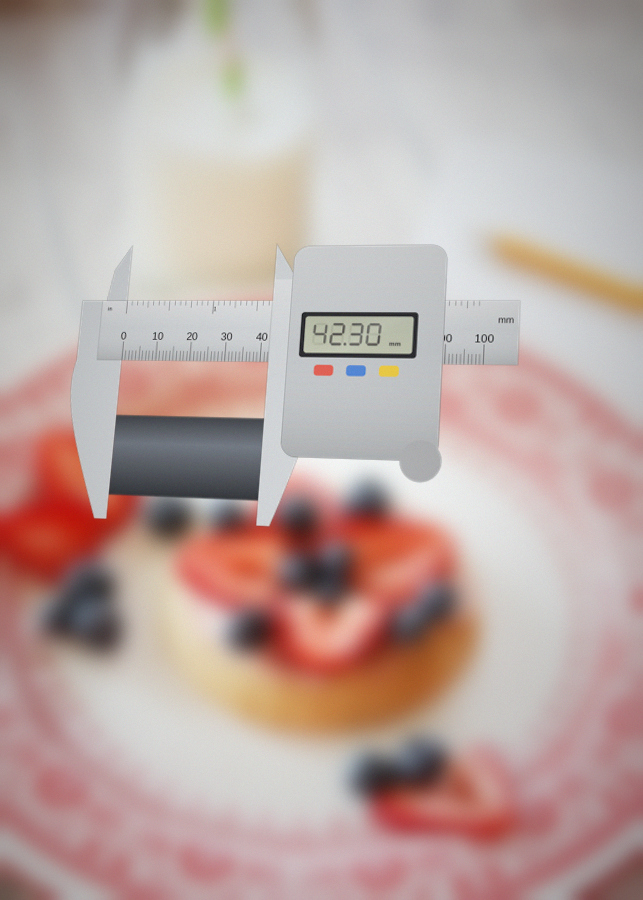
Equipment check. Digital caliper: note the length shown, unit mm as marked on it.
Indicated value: 42.30 mm
